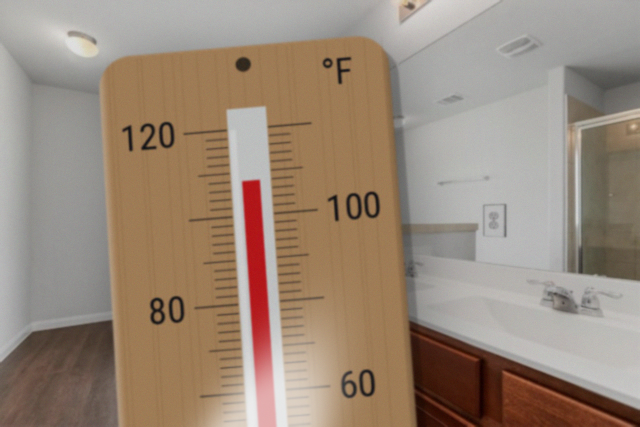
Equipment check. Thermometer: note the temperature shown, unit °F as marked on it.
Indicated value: 108 °F
